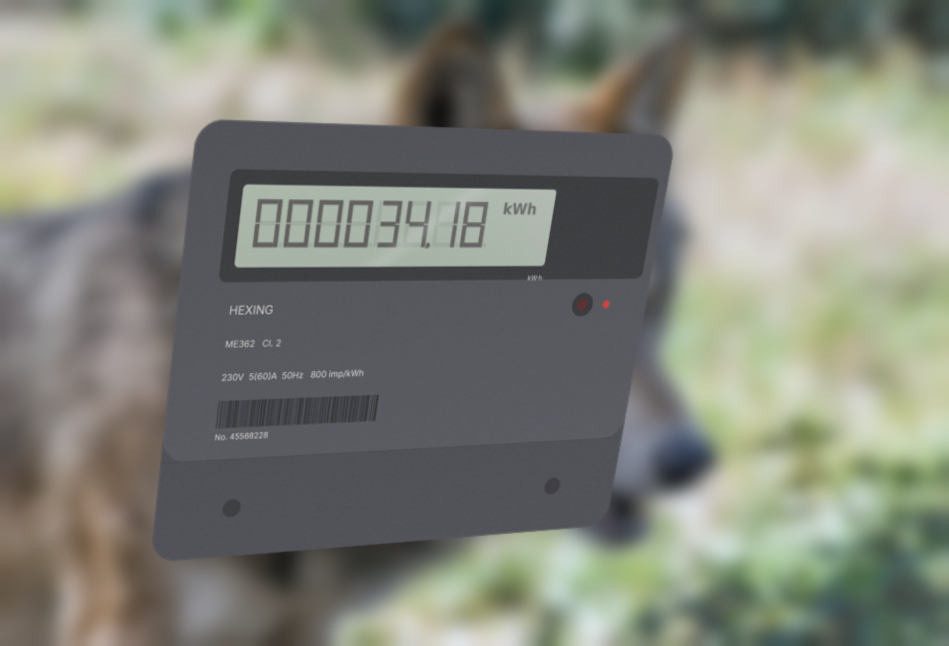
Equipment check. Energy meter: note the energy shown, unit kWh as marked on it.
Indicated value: 34.18 kWh
